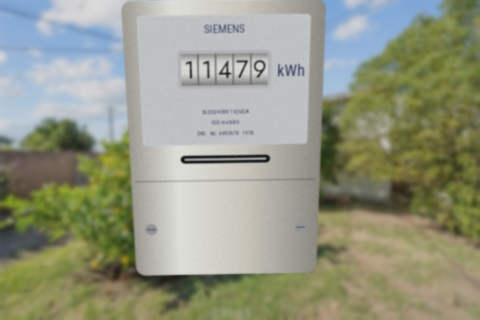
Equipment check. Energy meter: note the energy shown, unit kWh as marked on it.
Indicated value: 11479 kWh
